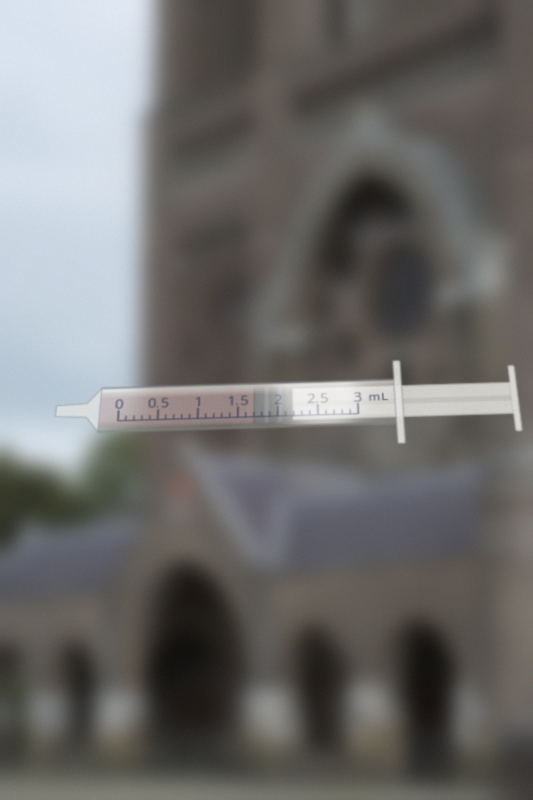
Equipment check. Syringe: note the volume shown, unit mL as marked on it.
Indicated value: 1.7 mL
